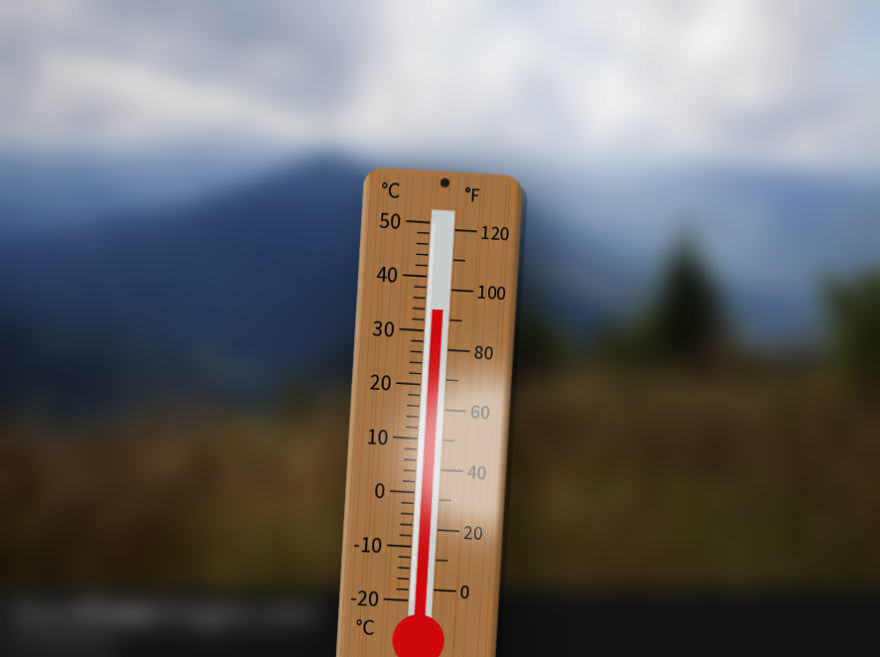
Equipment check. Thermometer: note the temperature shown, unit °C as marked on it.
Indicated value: 34 °C
